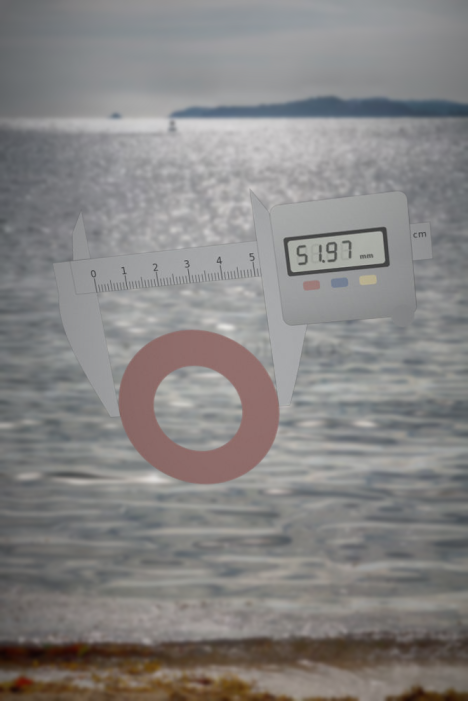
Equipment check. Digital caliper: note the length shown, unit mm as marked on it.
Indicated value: 51.97 mm
